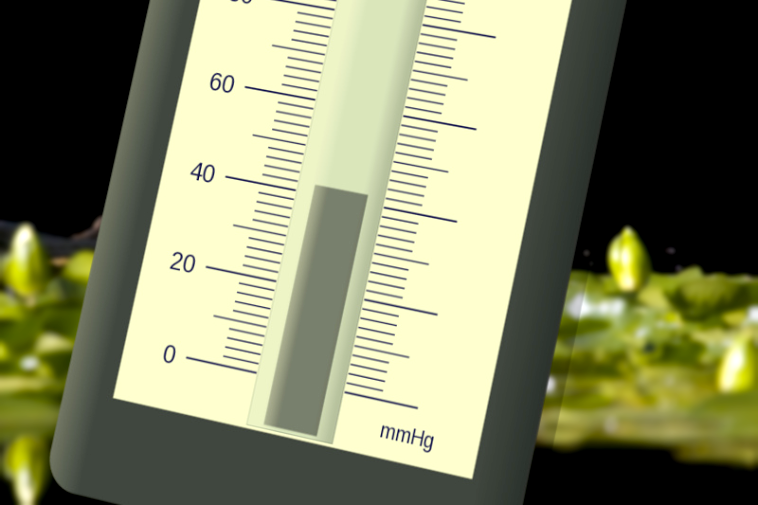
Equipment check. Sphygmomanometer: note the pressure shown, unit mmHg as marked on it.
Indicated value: 42 mmHg
